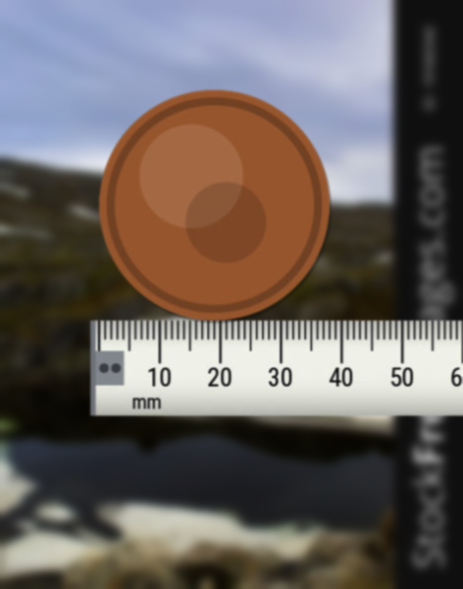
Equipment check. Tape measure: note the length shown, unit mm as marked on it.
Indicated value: 38 mm
